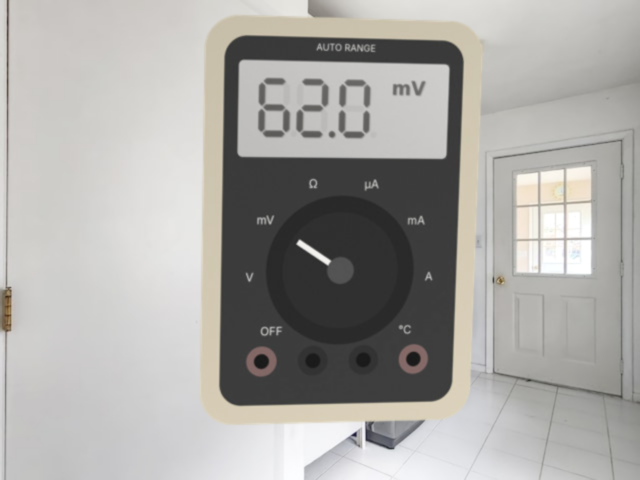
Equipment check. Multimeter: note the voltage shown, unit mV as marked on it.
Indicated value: 62.0 mV
